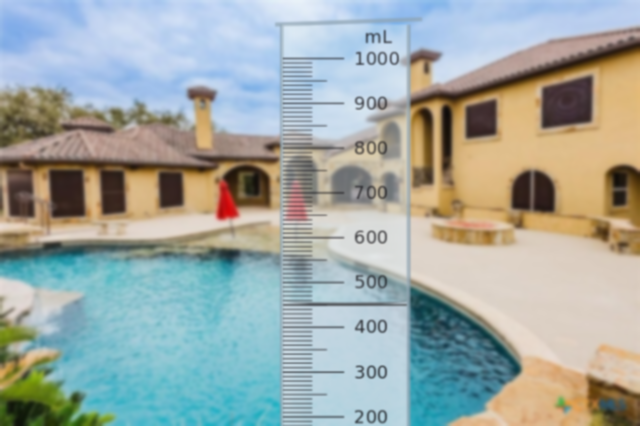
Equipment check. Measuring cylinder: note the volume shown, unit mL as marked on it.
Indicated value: 450 mL
